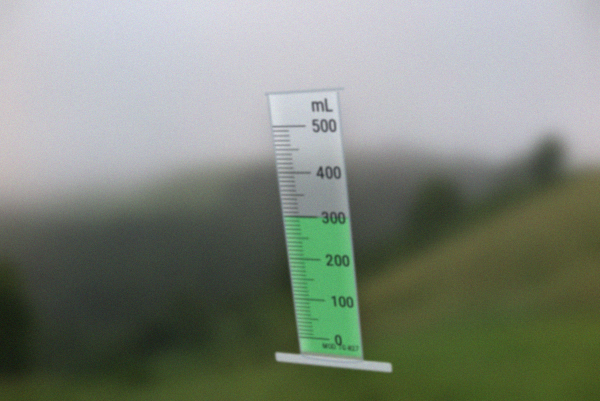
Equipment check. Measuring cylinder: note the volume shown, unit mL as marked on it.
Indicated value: 300 mL
